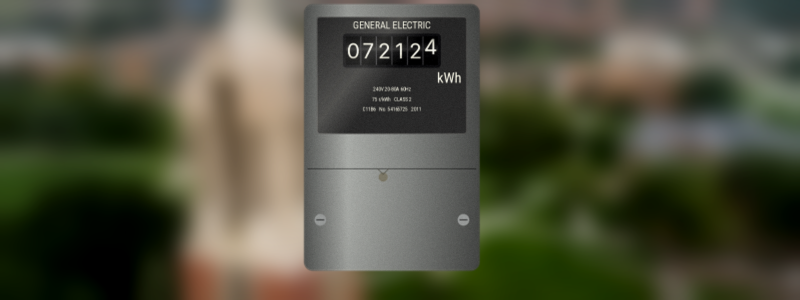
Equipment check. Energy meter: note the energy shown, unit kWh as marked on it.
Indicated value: 72124 kWh
